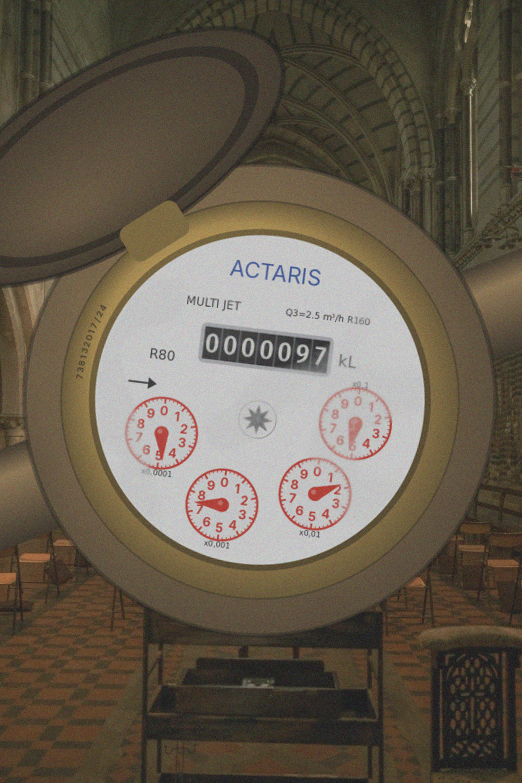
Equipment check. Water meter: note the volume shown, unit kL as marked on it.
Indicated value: 97.5174 kL
